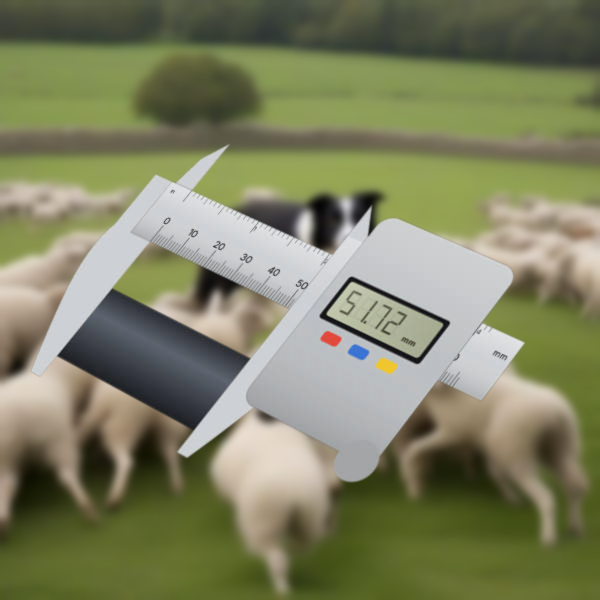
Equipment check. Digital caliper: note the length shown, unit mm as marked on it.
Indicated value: 51.72 mm
